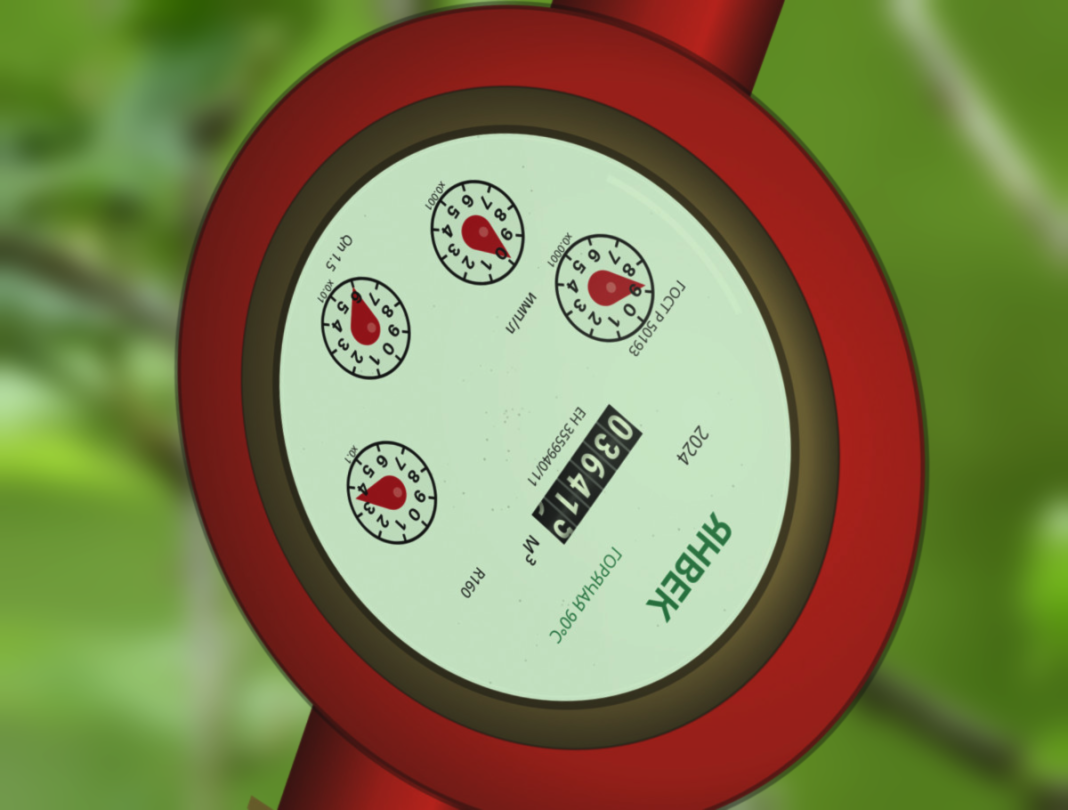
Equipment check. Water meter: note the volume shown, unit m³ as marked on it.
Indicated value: 36415.3598 m³
